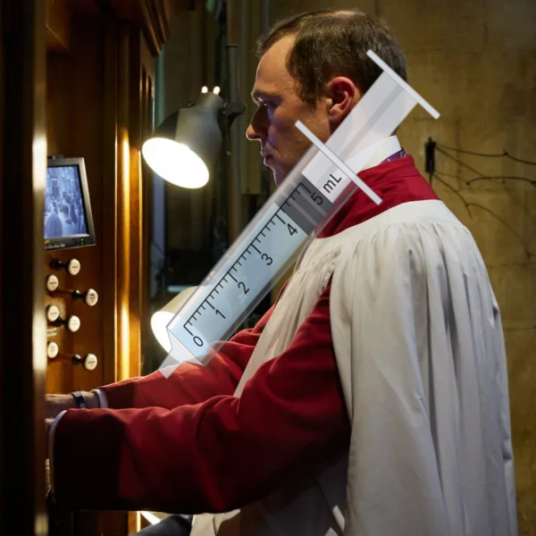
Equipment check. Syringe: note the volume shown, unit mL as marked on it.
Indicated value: 4.2 mL
